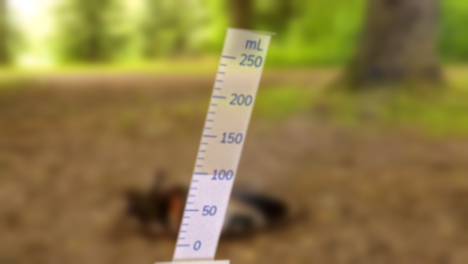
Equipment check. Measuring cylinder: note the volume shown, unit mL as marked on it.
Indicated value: 100 mL
